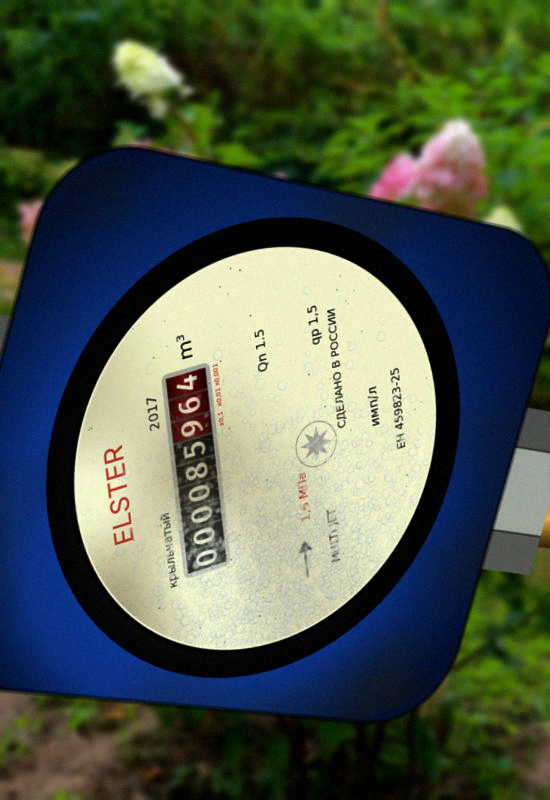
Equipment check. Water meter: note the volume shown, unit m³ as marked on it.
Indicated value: 85.964 m³
